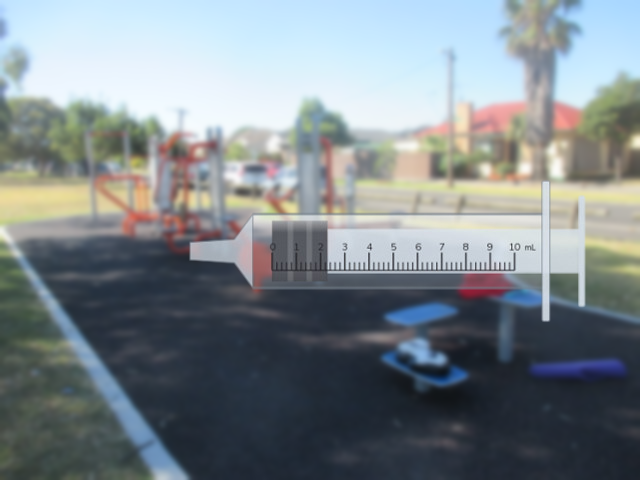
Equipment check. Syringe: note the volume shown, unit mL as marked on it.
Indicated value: 0 mL
